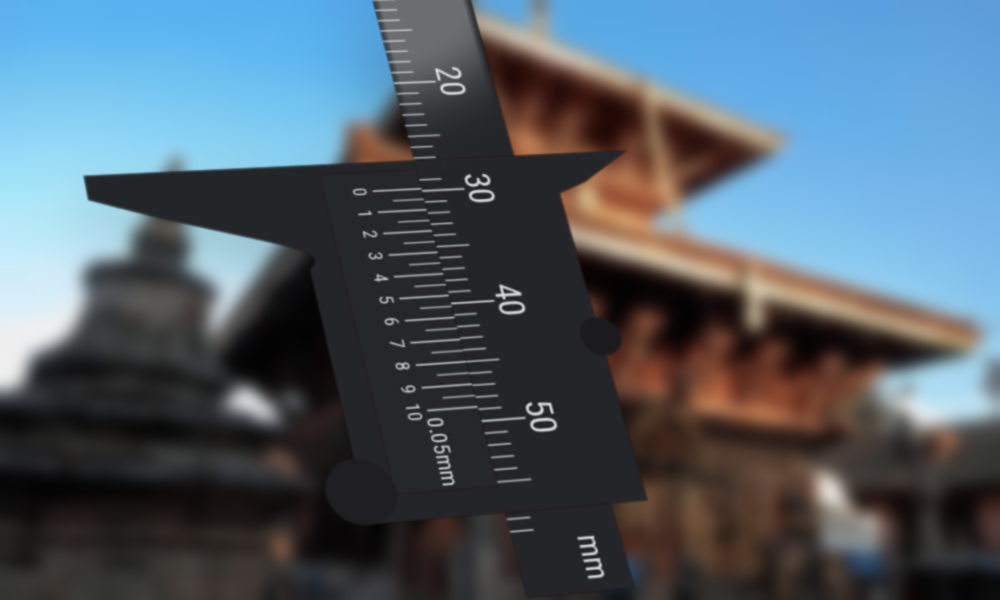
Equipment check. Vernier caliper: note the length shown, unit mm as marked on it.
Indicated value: 29.8 mm
